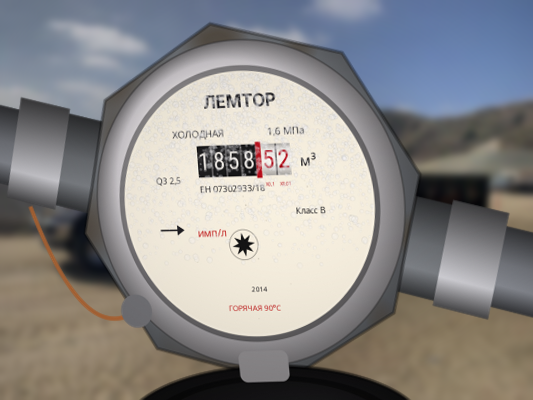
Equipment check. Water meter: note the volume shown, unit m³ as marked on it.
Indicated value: 1858.52 m³
